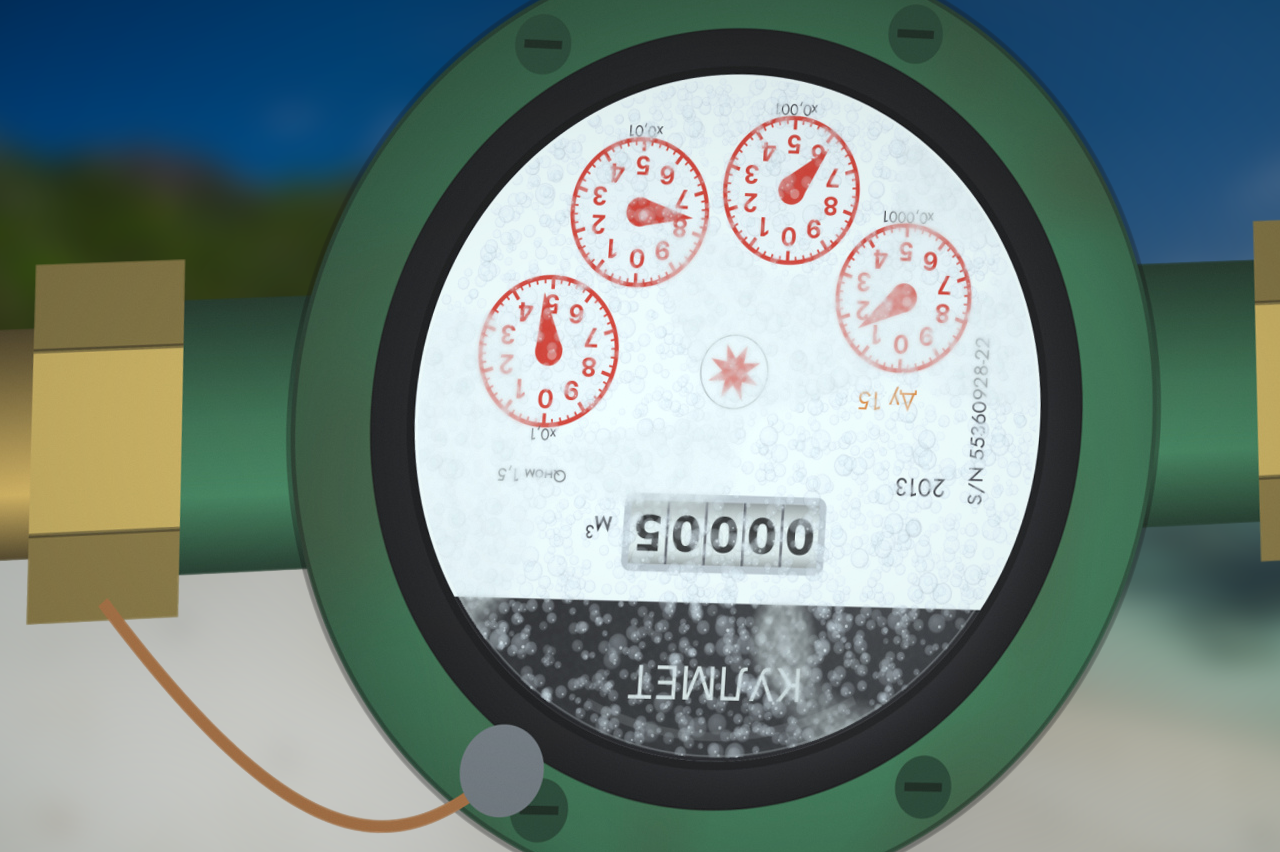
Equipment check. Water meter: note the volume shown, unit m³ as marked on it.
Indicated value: 5.4761 m³
